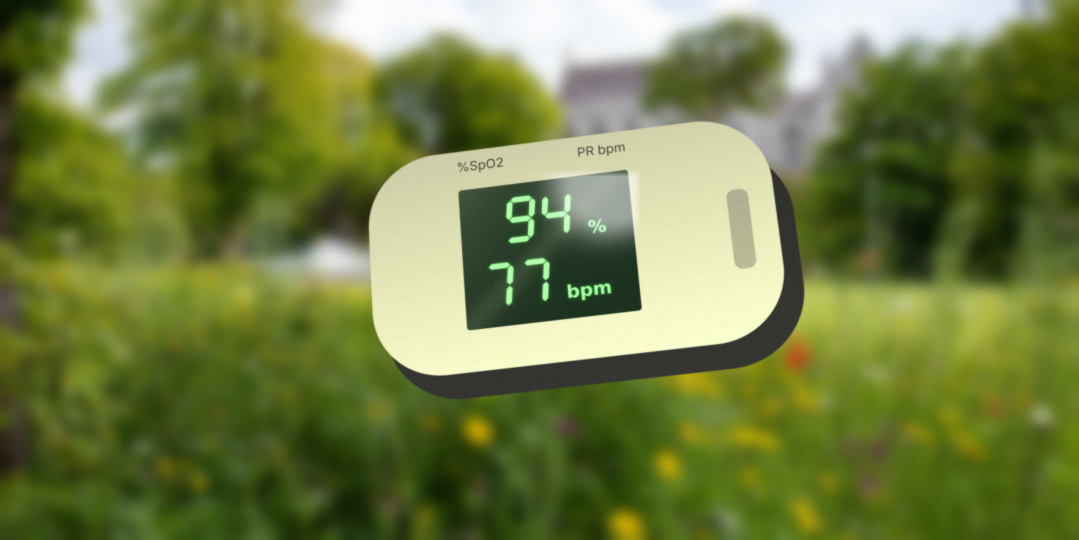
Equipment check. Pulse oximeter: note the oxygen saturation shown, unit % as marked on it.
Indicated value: 94 %
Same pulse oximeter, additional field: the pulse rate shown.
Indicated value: 77 bpm
